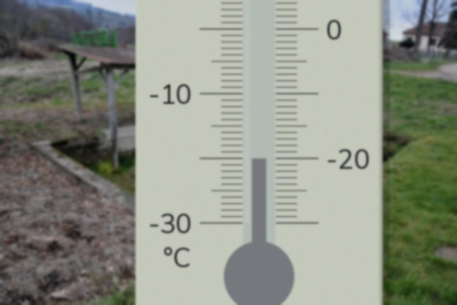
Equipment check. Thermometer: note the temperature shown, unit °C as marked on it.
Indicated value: -20 °C
